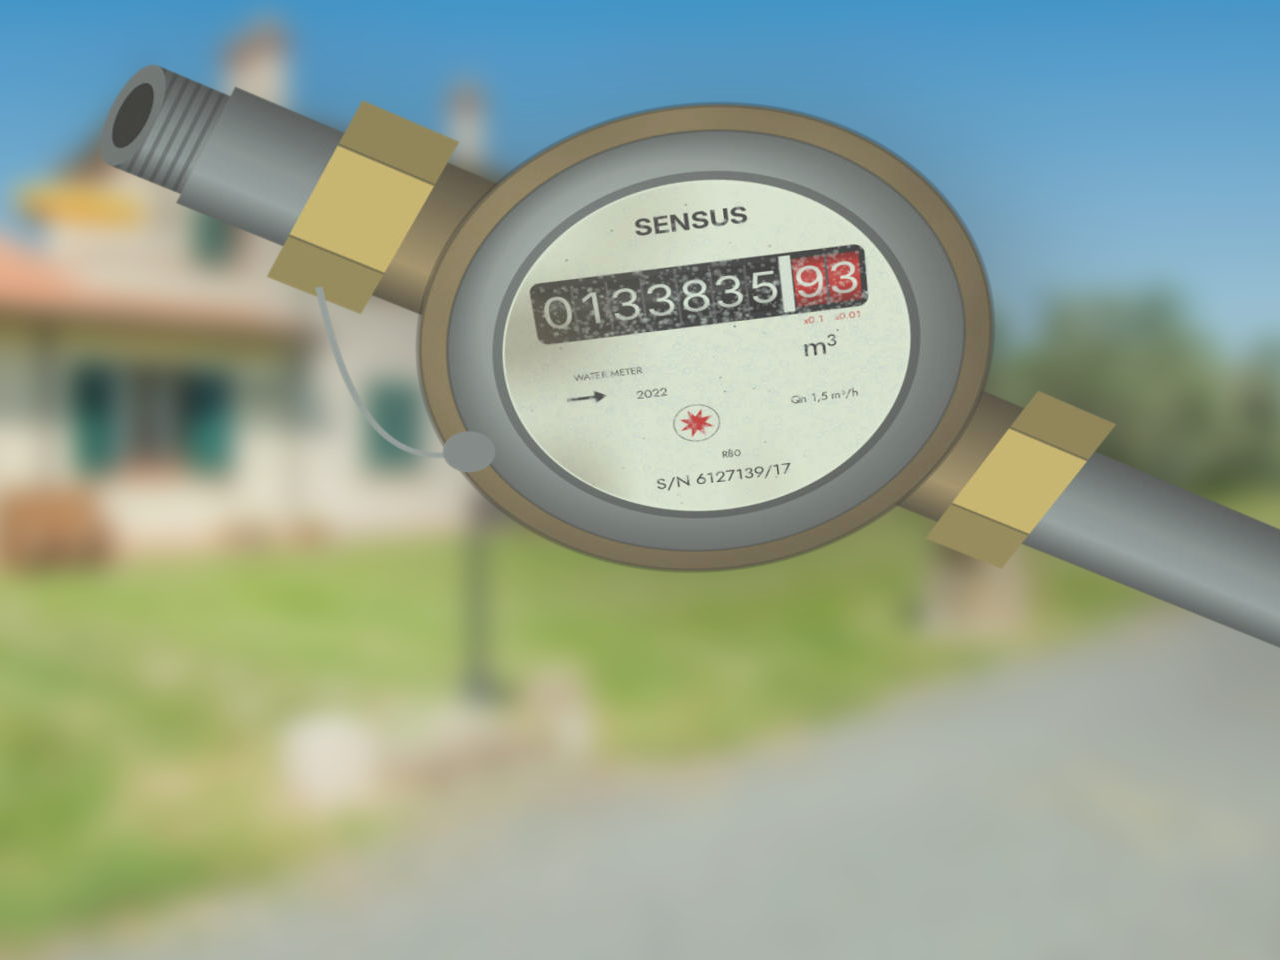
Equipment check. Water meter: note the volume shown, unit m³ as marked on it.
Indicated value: 133835.93 m³
